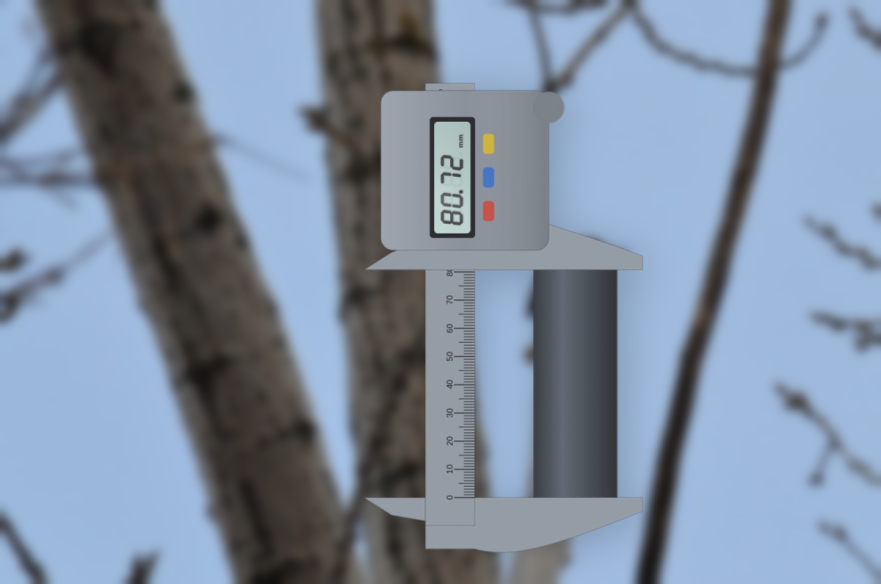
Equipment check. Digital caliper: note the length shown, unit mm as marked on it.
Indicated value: 80.72 mm
